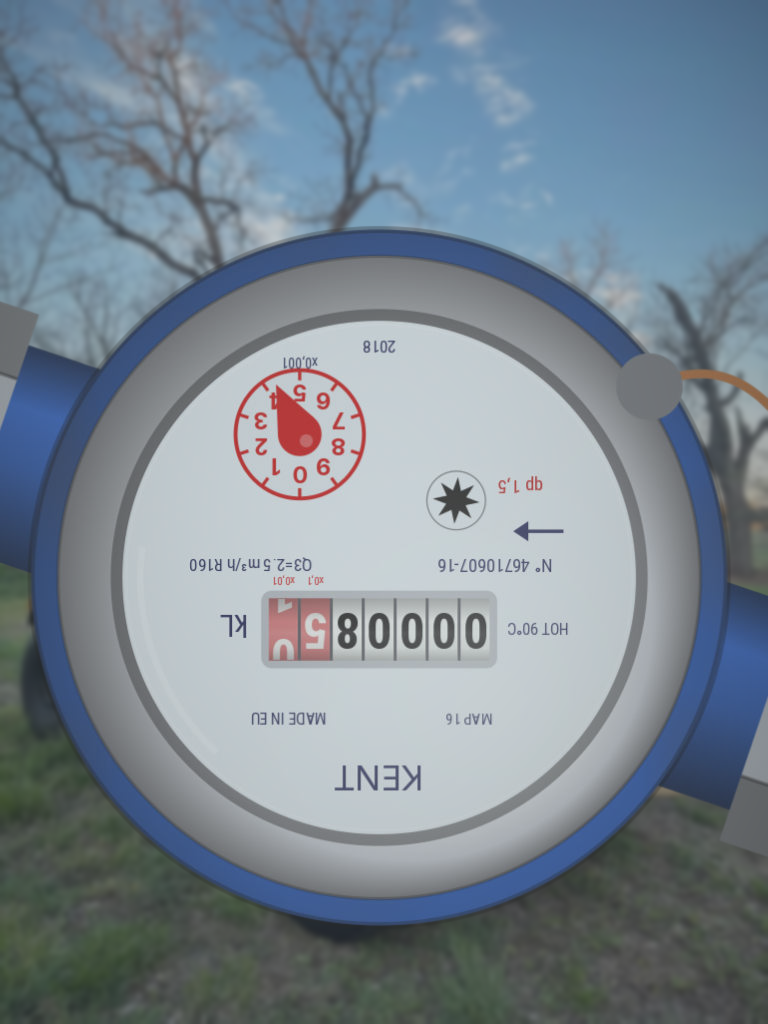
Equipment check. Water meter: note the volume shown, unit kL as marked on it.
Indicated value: 8.504 kL
